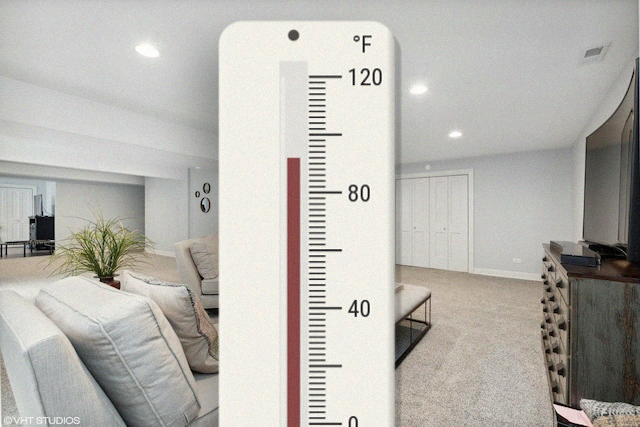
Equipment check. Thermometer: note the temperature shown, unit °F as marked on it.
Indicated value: 92 °F
